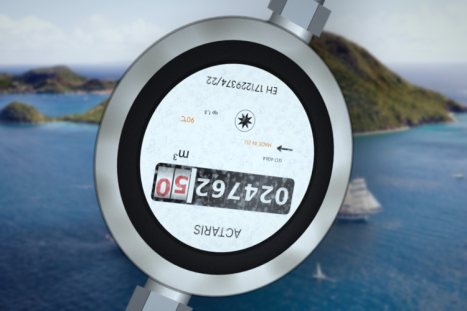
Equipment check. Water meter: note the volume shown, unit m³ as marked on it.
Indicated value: 24762.50 m³
